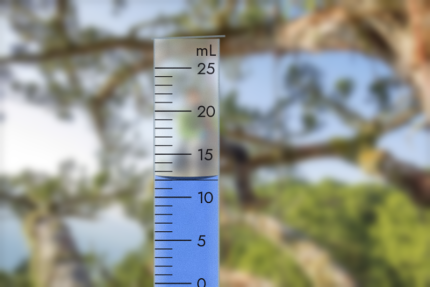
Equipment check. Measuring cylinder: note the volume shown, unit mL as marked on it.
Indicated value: 12 mL
